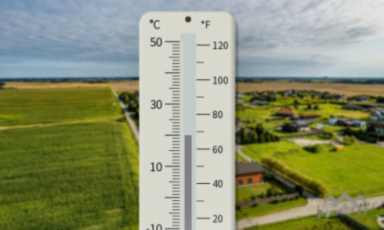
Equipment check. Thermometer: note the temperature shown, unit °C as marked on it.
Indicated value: 20 °C
